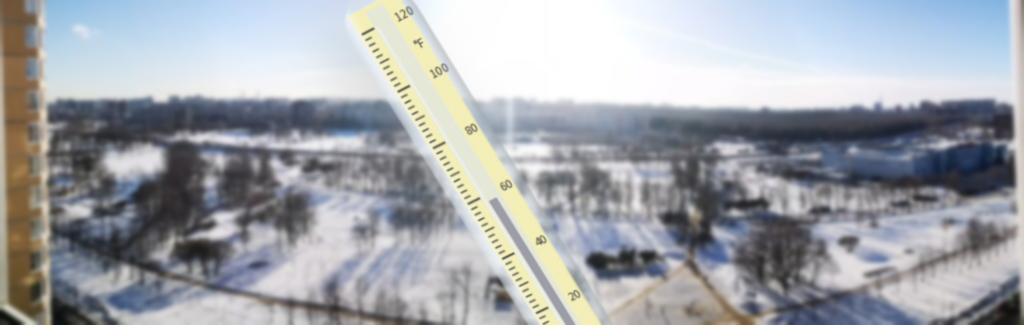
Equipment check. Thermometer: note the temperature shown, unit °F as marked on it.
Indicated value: 58 °F
